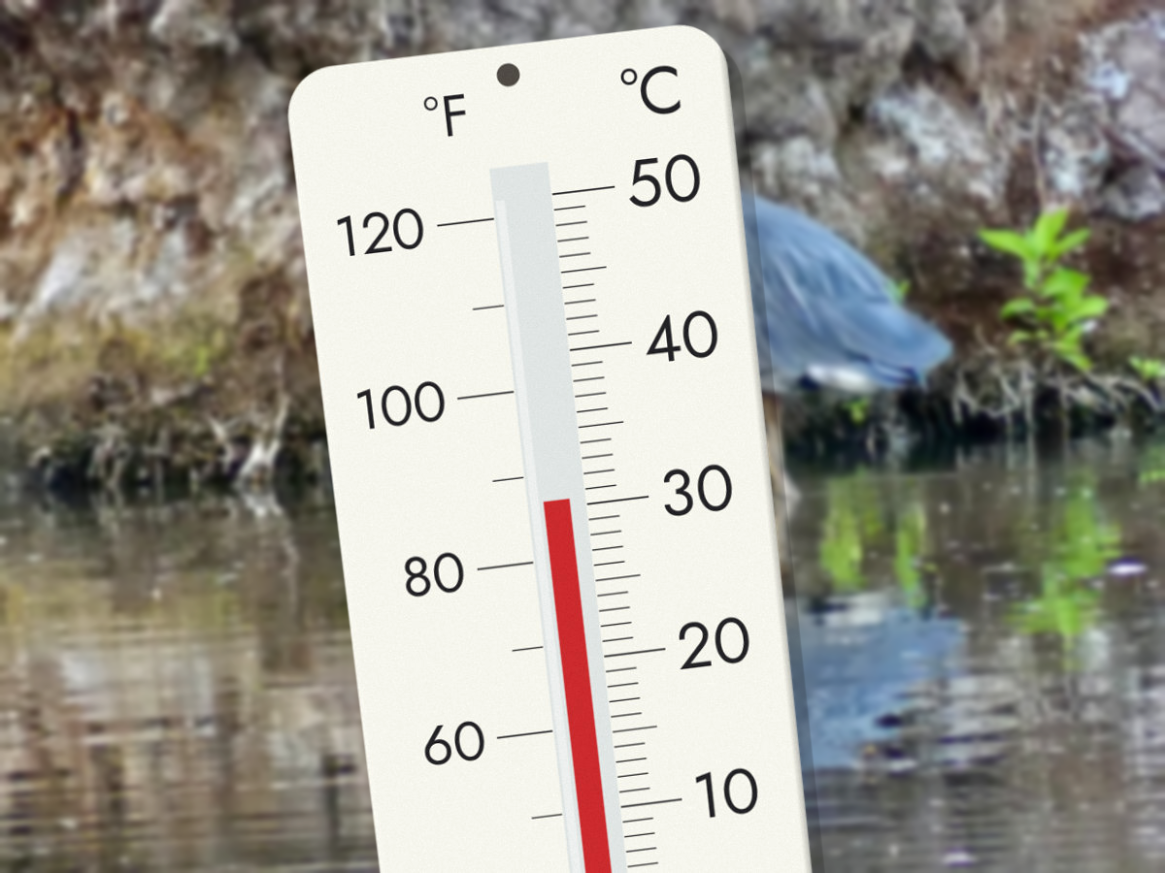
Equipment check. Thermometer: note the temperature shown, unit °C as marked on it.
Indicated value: 30.5 °C
